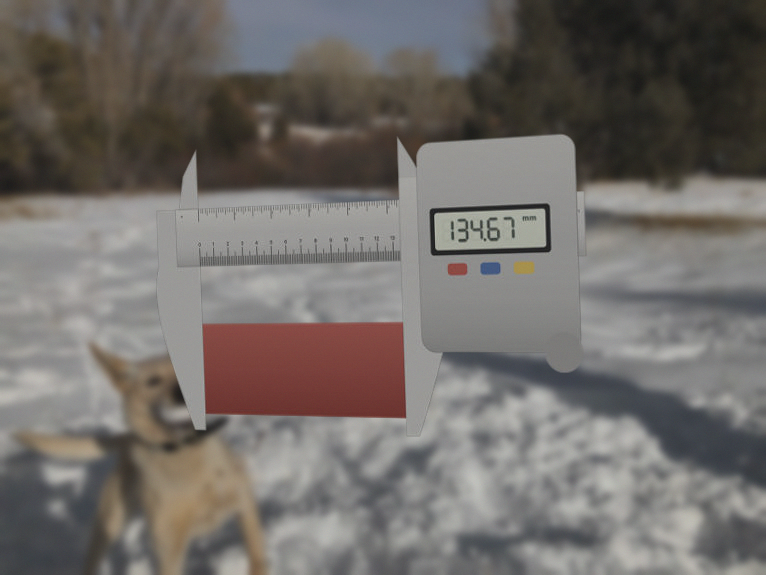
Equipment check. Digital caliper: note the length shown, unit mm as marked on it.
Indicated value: 134.67 mm
